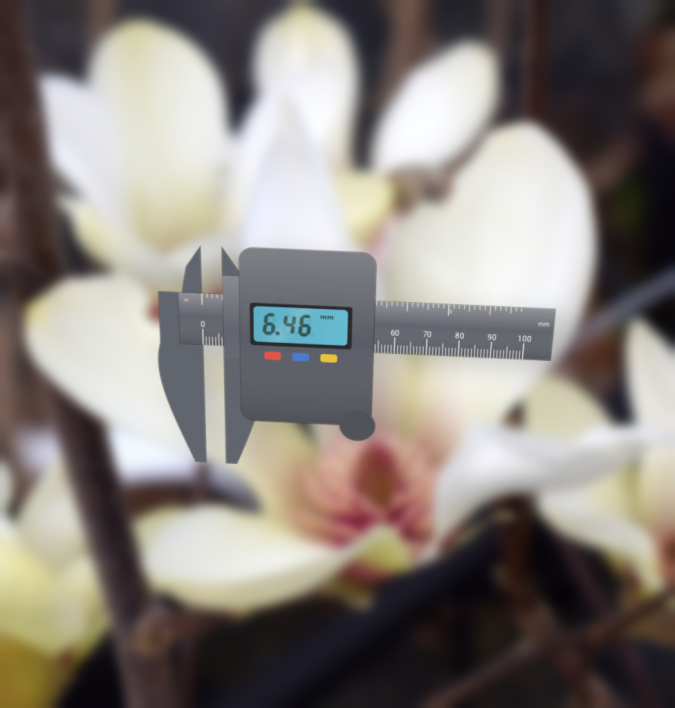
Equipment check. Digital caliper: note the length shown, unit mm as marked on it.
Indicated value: 6.46 mm
